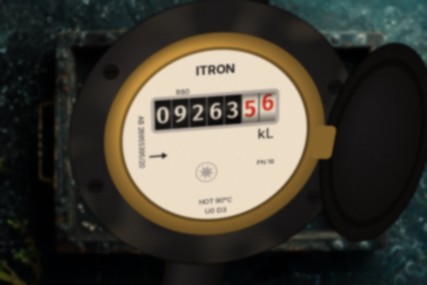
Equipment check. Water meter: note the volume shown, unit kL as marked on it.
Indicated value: 9263.56 kL
